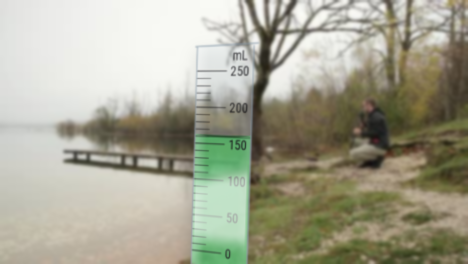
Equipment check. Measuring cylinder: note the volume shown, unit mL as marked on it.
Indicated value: 160 mL
